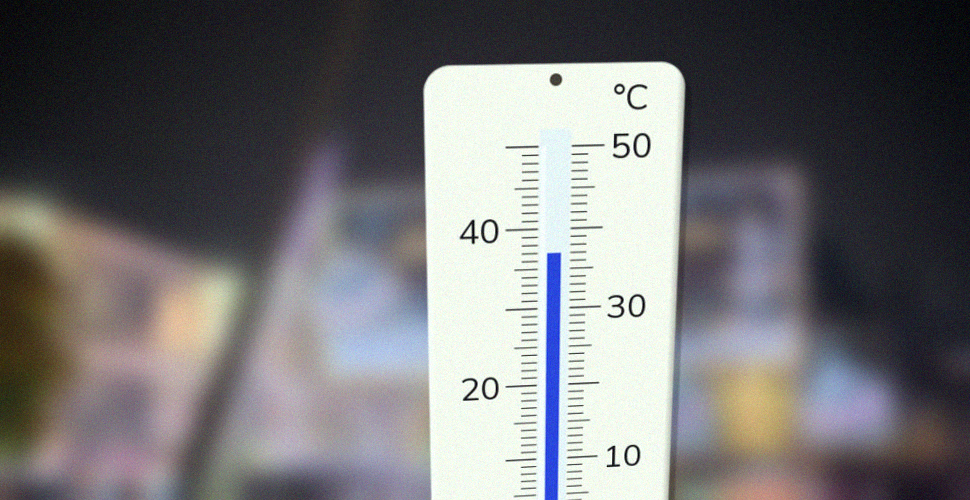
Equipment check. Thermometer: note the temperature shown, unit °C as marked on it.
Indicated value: 37 °C
